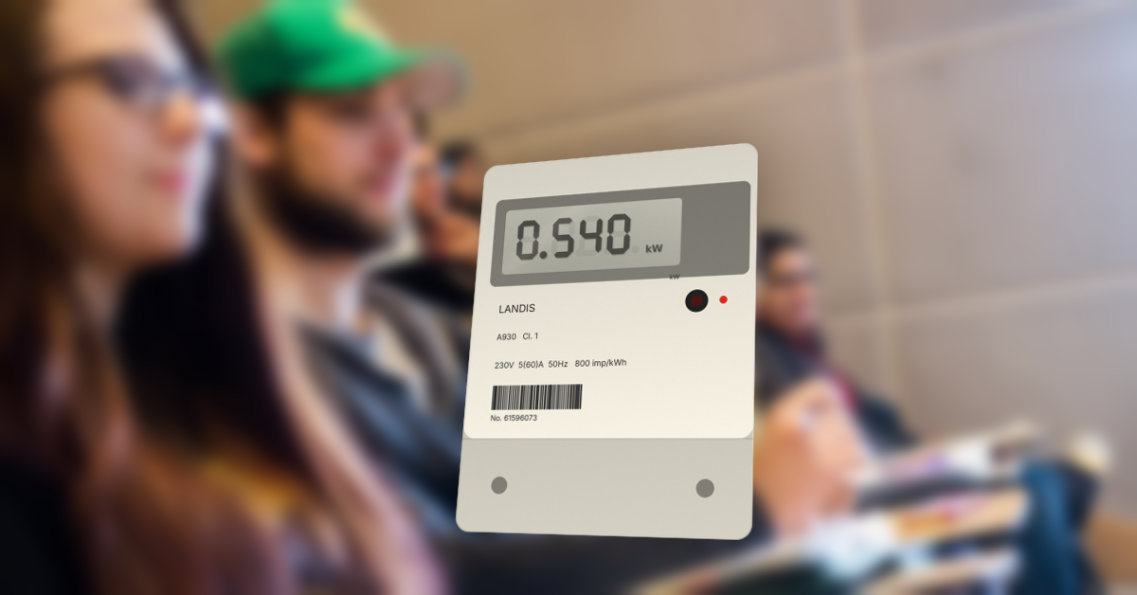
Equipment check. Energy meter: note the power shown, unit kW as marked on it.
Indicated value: 0.540 kW
